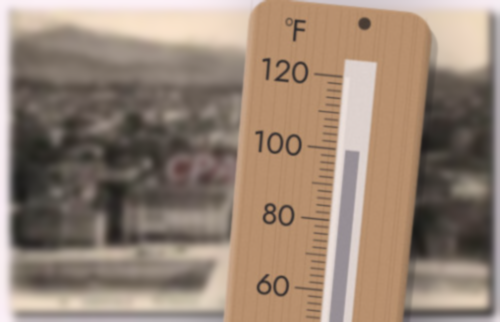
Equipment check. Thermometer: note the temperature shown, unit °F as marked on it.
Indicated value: 100 °F
